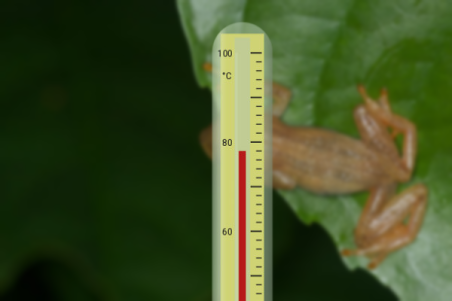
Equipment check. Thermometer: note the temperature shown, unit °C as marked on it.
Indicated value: 78 °C
